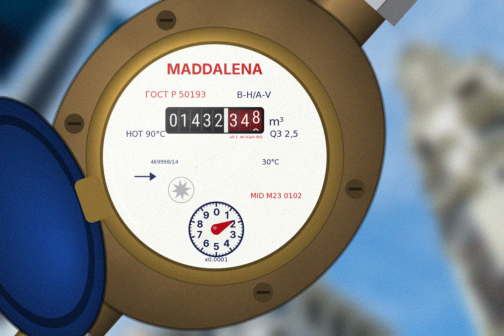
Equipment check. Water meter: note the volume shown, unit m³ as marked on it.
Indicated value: 1432.3481 m³
